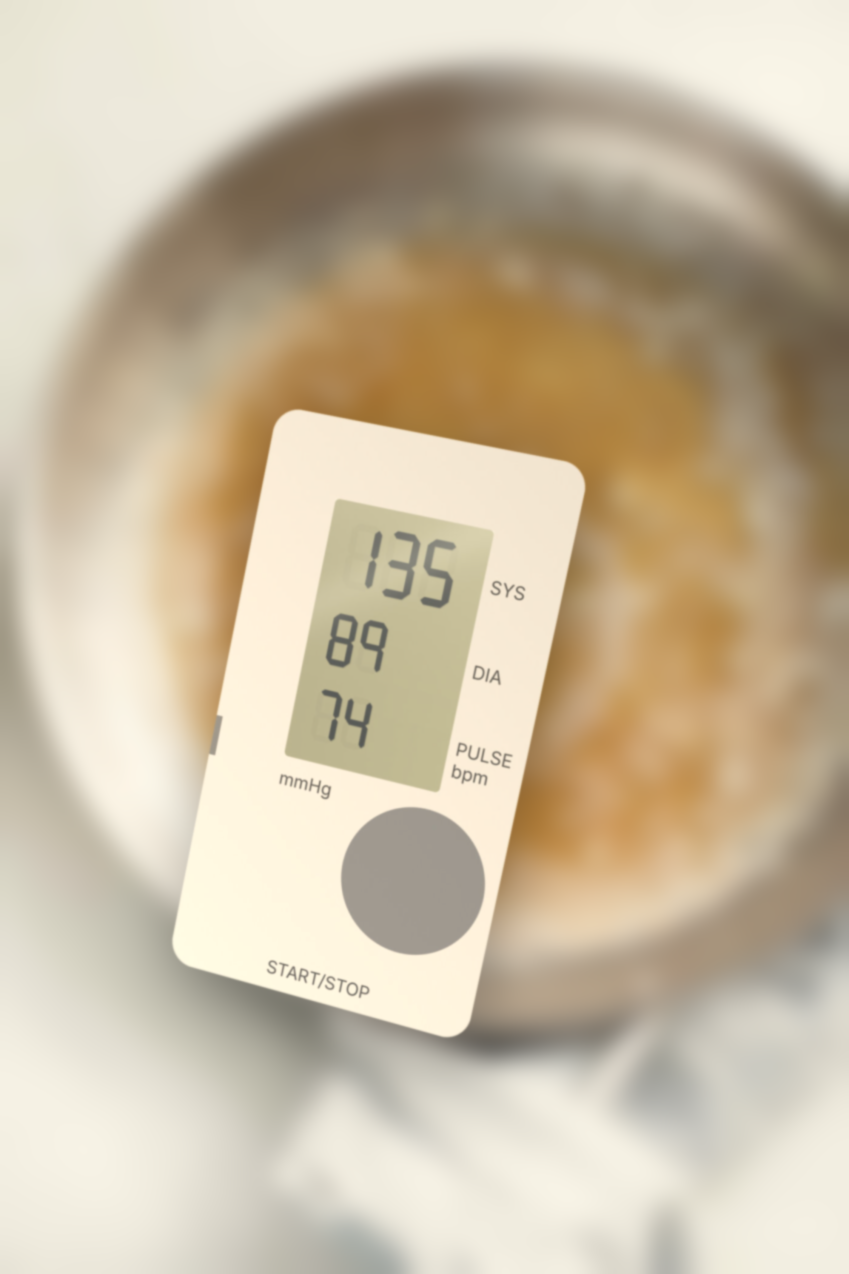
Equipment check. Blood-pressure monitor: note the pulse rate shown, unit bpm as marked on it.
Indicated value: 74 bpm
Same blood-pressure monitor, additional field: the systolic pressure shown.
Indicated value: 135 mmHg
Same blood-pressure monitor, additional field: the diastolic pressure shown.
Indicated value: 89 mmHg
